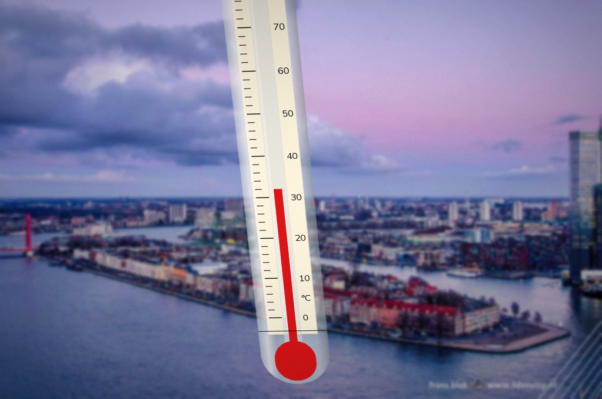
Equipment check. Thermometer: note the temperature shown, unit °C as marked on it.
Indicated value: 32 °C
